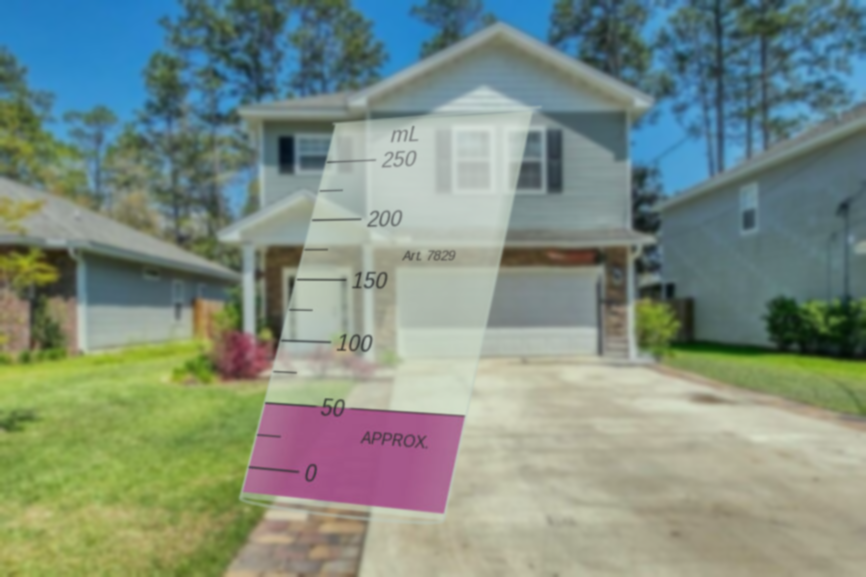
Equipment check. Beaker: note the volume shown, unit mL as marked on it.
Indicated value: 50 mL
